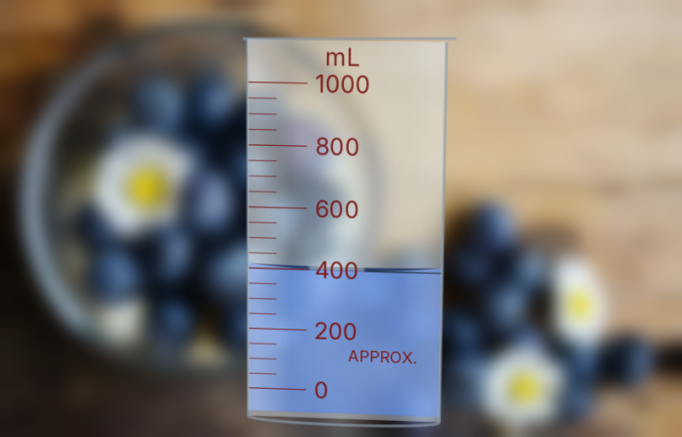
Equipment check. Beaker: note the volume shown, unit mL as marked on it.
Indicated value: 400 mL
